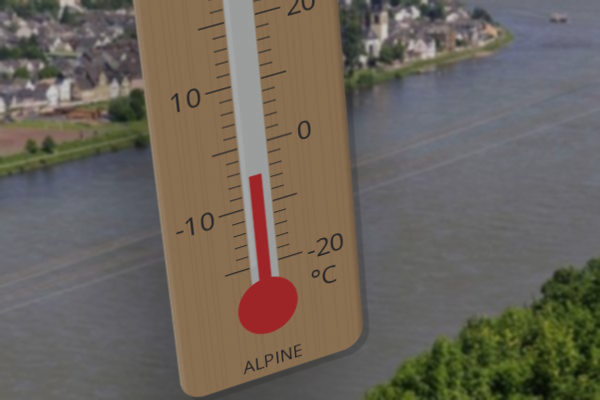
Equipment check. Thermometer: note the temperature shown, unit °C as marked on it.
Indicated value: -5 °C
